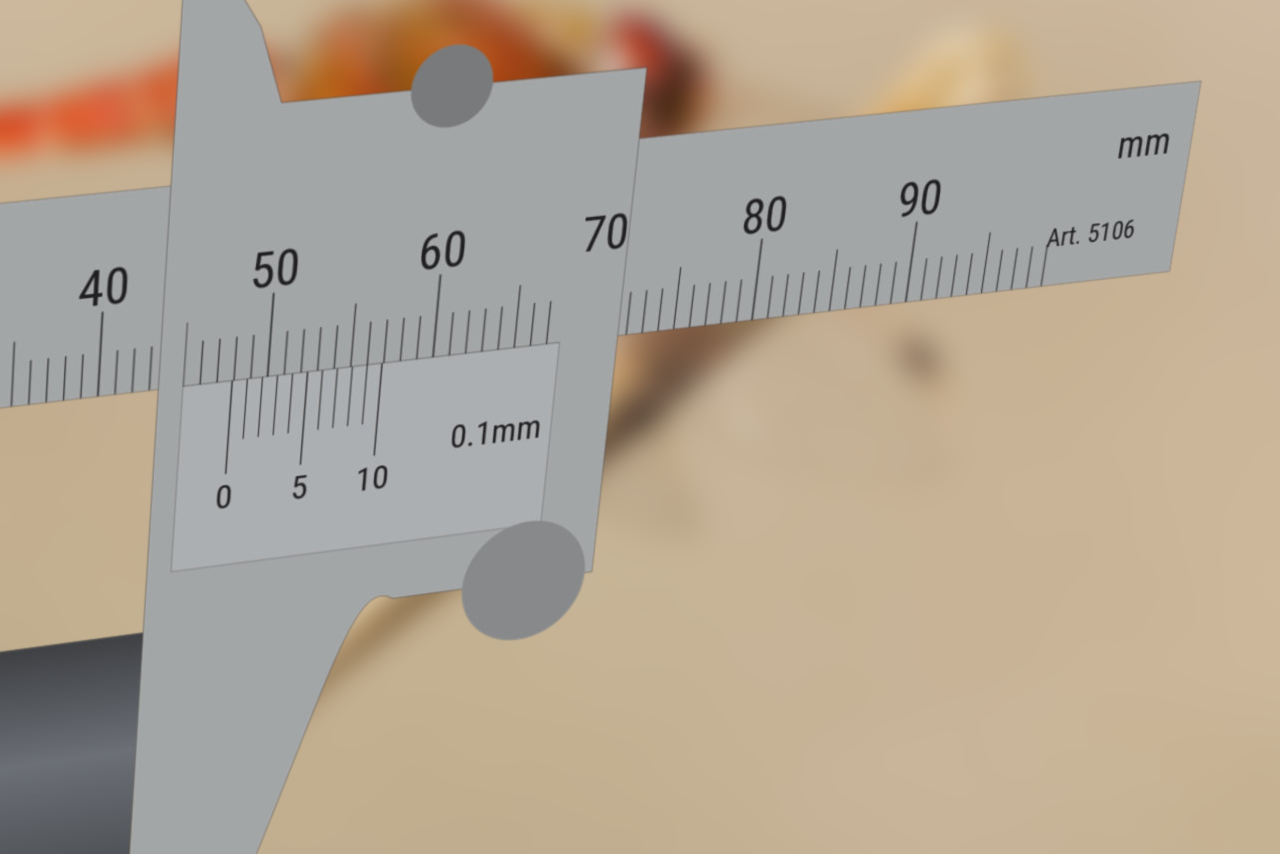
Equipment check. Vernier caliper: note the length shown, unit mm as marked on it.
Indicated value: 47.9 mm
